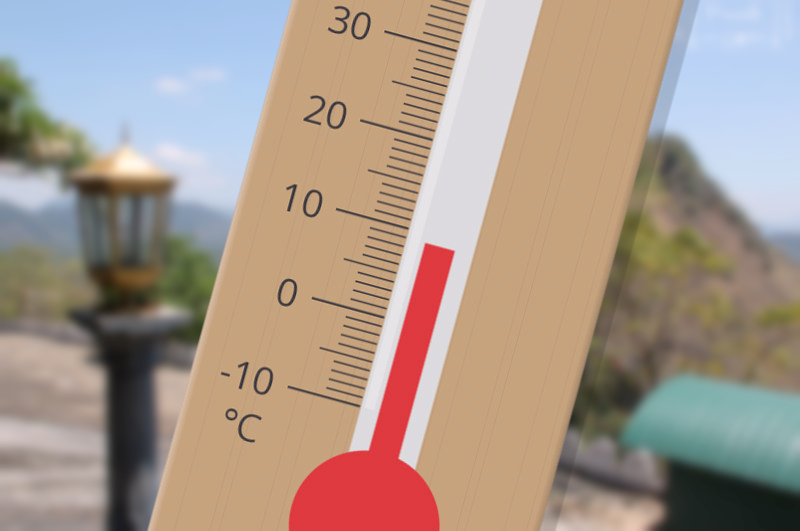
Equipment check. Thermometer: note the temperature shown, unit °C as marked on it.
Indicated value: 9 °C
